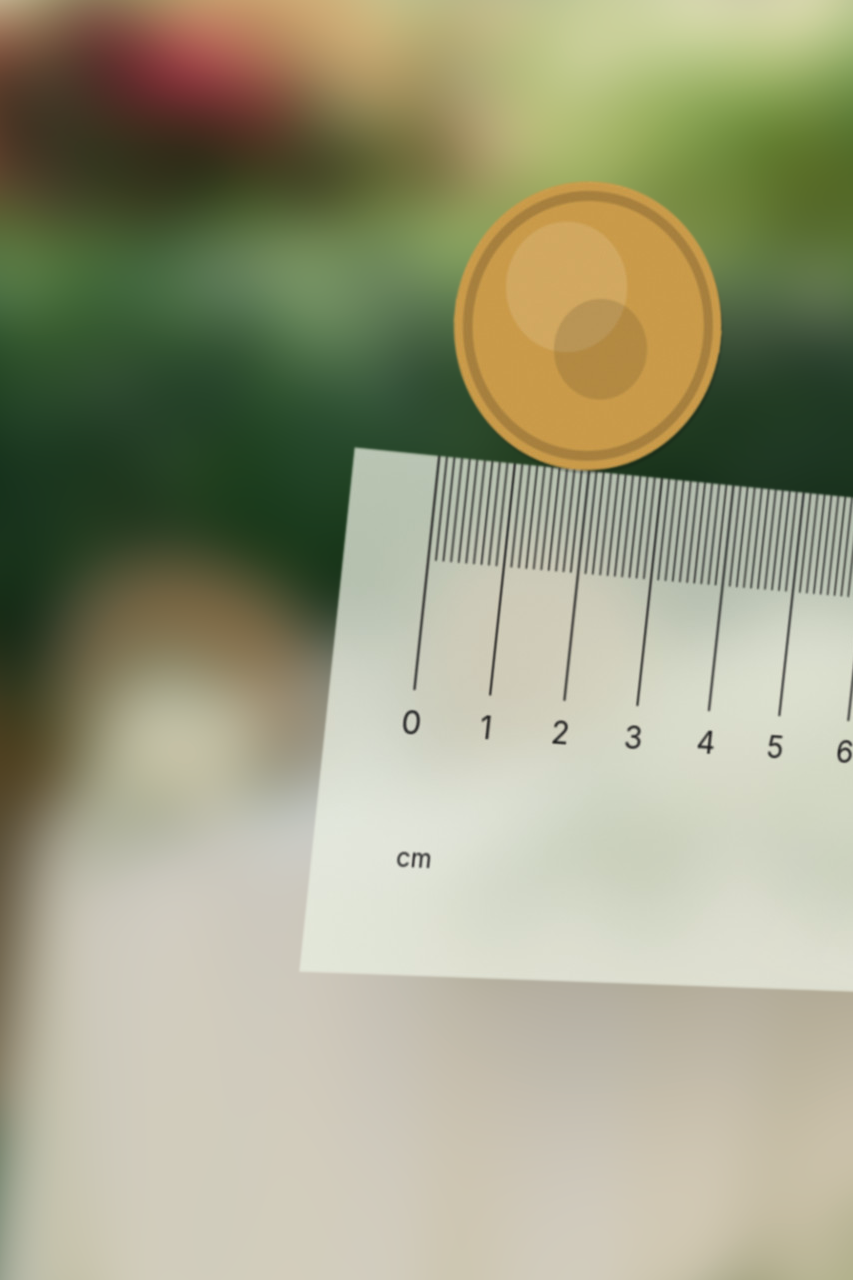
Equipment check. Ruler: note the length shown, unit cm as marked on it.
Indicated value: 3.6 cm
